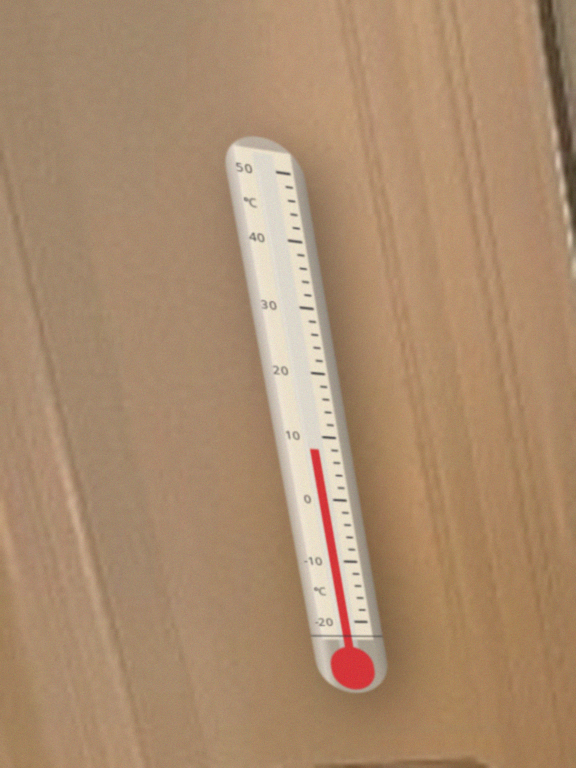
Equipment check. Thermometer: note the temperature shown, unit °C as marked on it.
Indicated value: 8 °C
